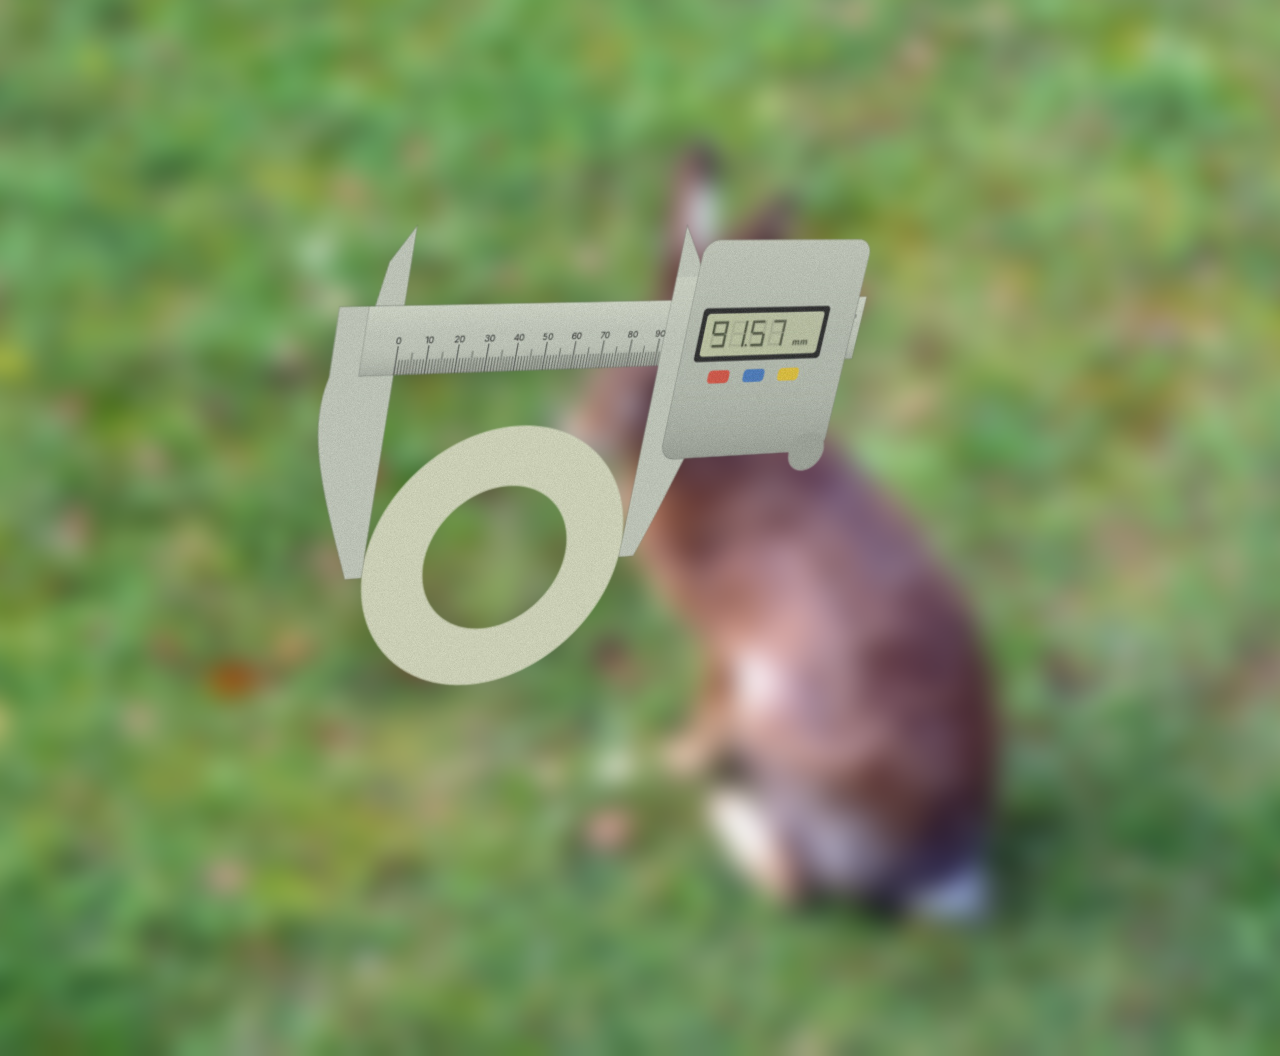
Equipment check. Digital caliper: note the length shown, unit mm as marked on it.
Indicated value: 91.57 mm
